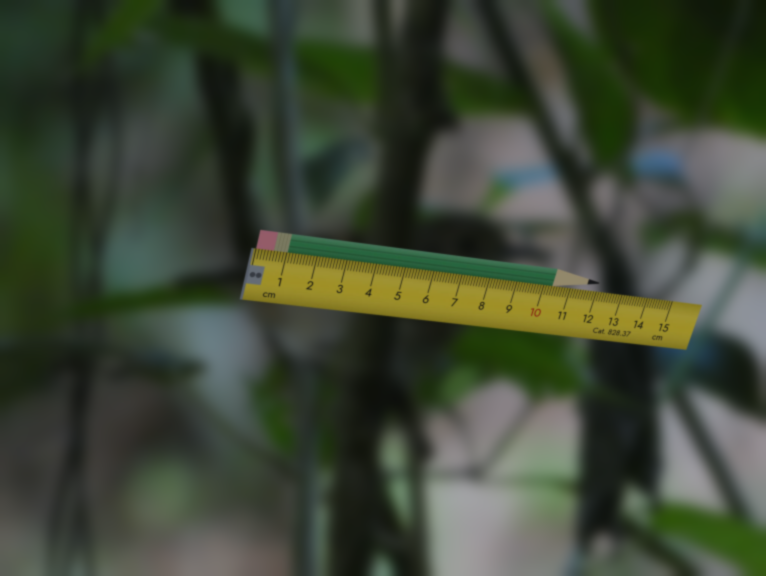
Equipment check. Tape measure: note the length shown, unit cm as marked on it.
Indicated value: 12 cm
